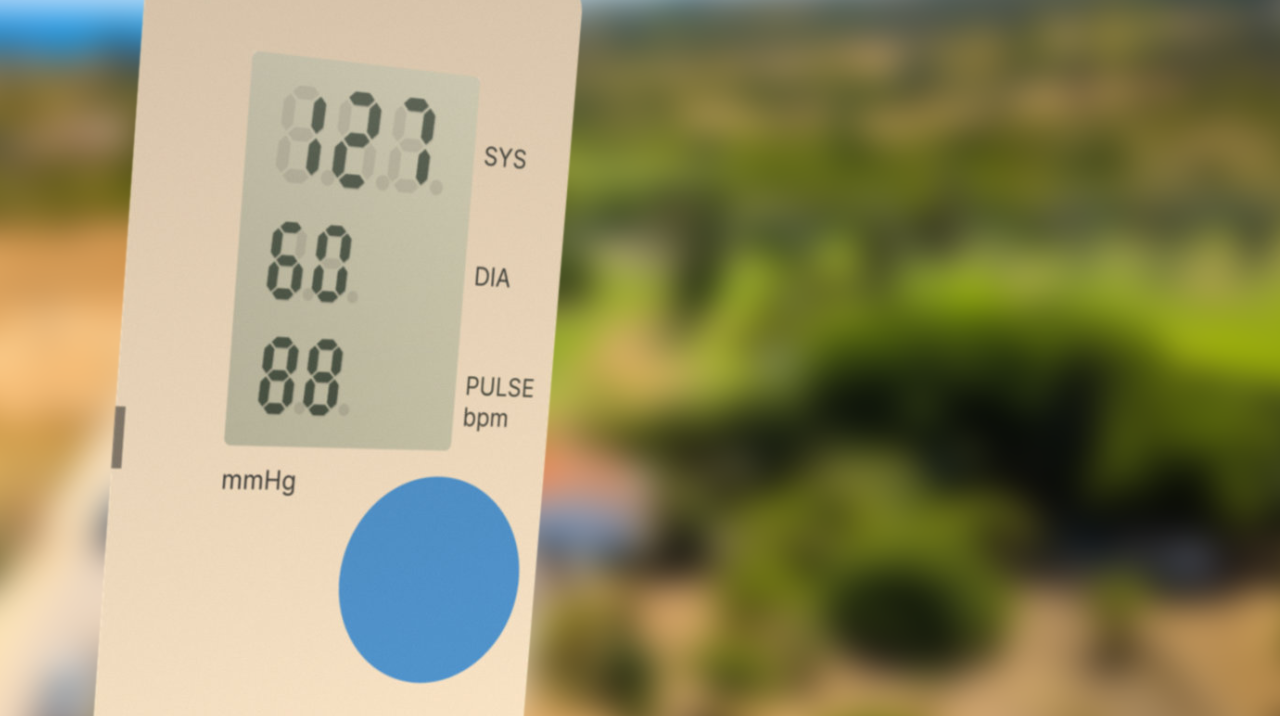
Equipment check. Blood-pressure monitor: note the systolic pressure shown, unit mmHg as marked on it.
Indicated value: 127 mmHg
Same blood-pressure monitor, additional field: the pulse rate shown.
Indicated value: 88 bpm
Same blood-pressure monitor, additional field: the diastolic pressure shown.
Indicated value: 60 mmHg
